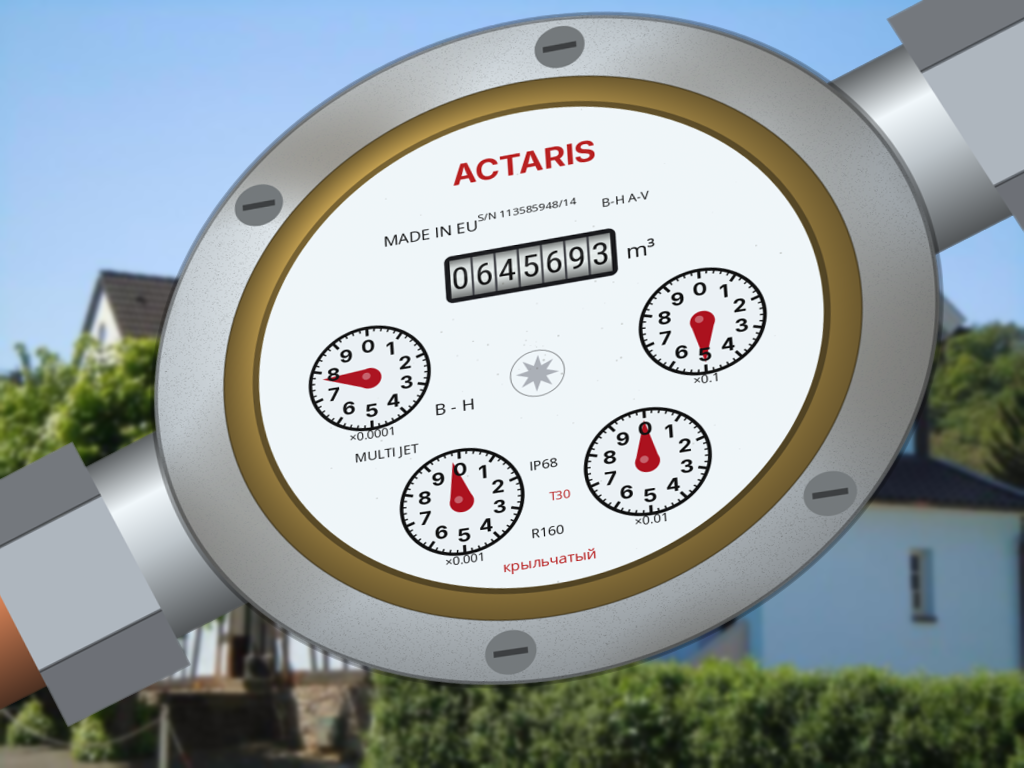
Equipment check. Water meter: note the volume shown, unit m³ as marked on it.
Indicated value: 645693.4997 m³
